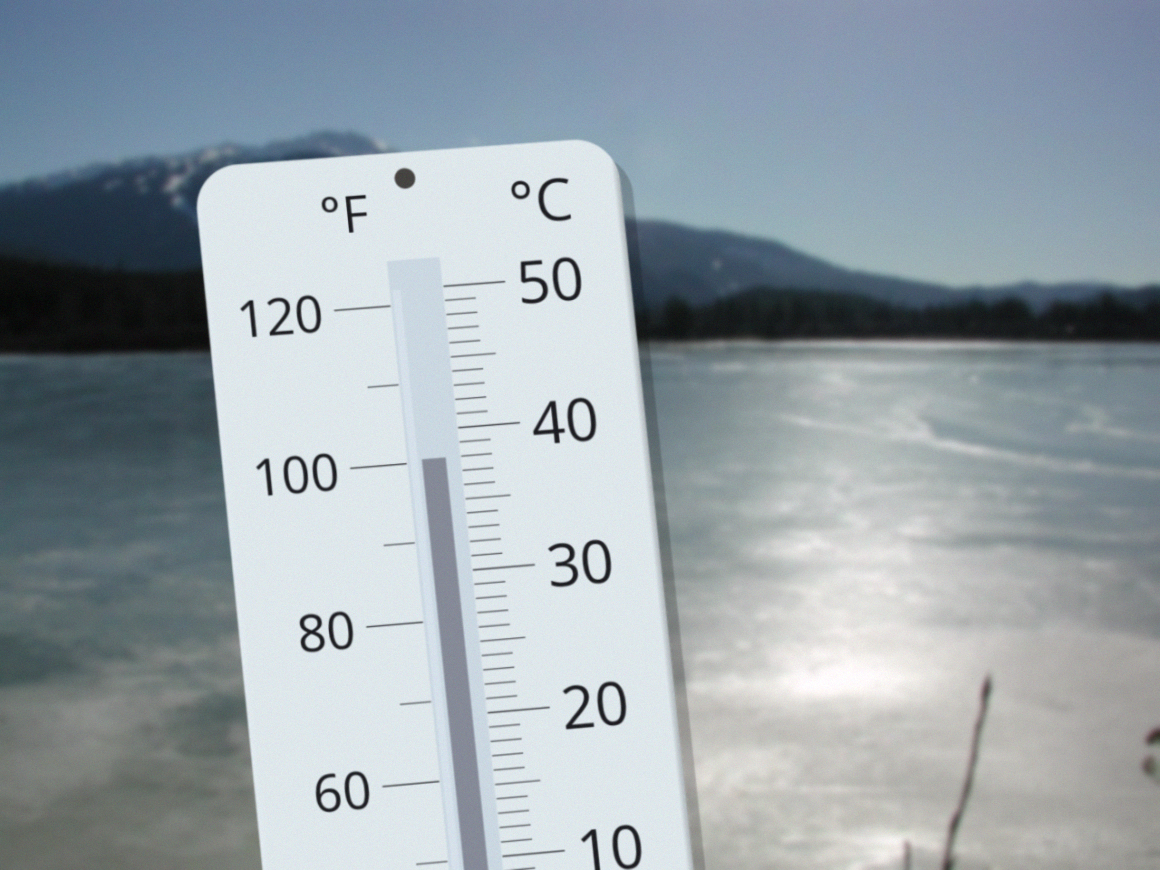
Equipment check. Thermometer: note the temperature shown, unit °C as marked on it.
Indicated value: 38 °C
